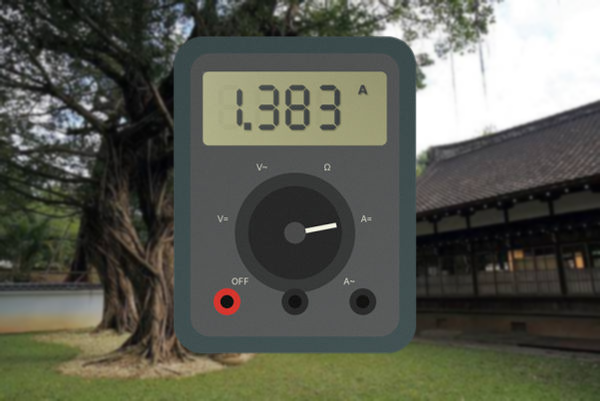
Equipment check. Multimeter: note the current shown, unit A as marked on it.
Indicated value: 1.383 A
